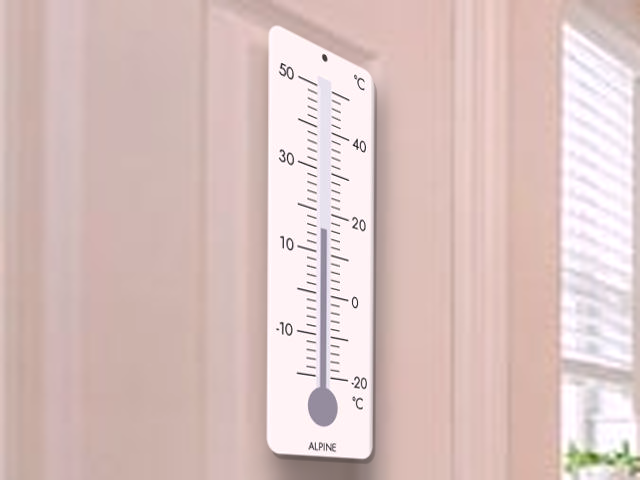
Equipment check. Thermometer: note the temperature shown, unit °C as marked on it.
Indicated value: 16 °C
